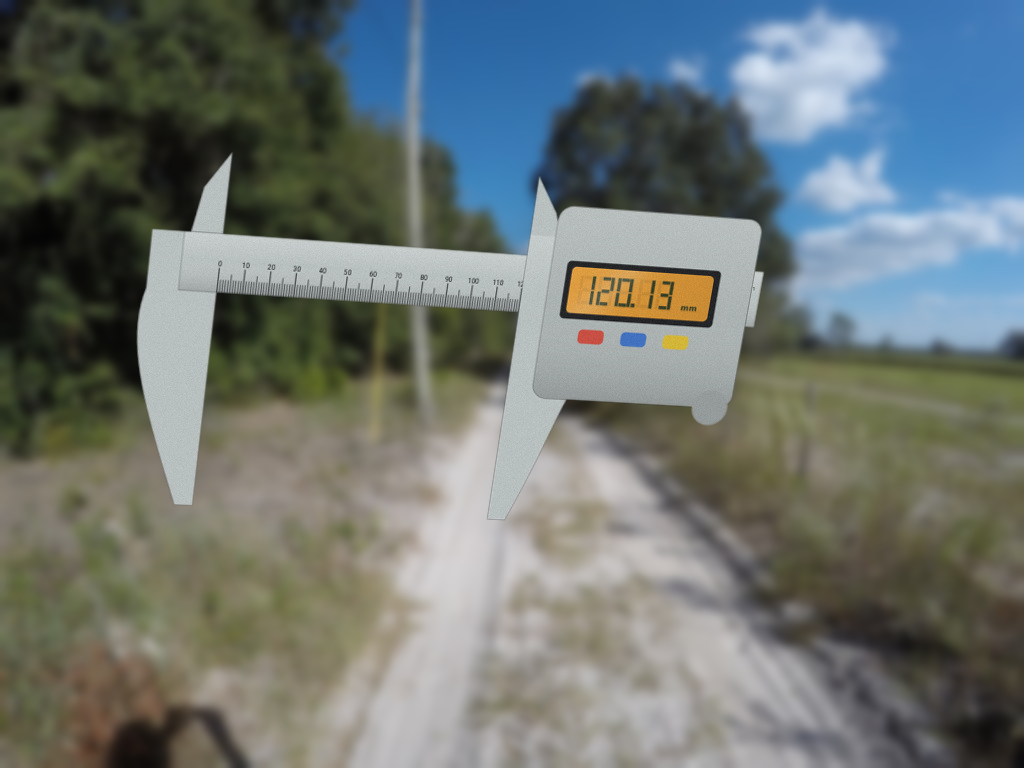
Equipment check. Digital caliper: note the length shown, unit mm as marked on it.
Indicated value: 120.13 mm
